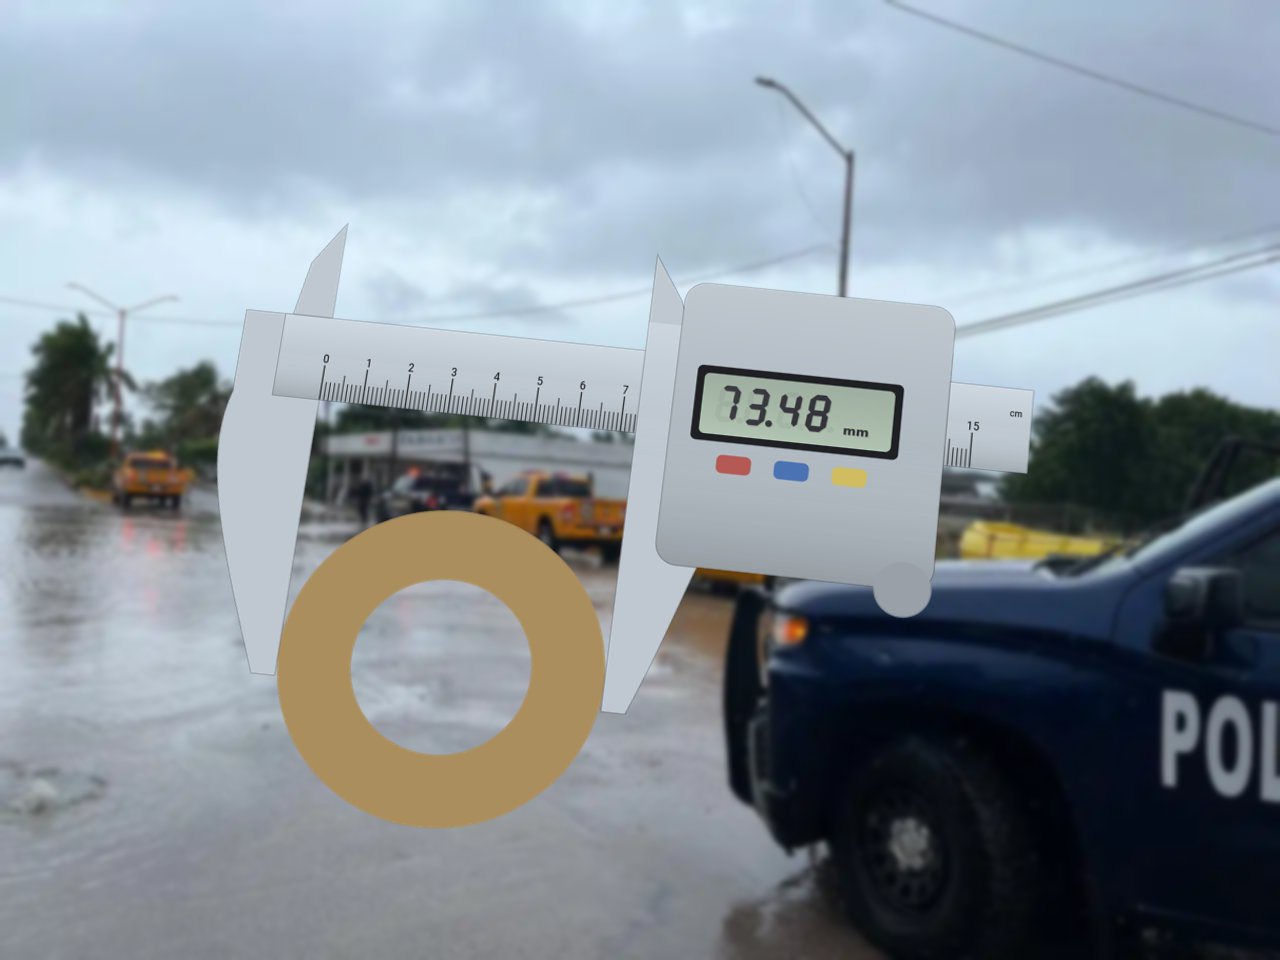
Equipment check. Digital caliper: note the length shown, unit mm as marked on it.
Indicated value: 73.48 mm
